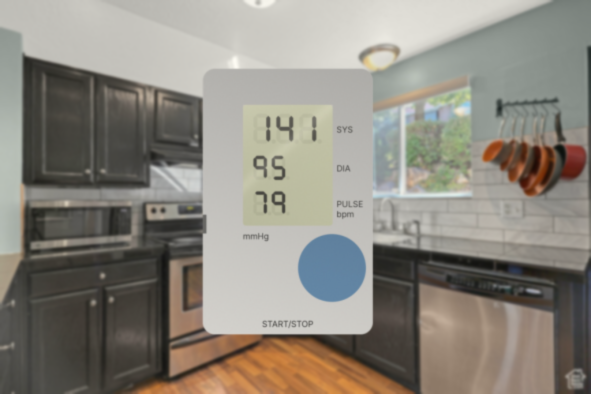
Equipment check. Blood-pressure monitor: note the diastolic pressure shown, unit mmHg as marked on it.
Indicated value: 95 mmHg
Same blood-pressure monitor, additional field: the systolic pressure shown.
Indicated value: 141 mmHg
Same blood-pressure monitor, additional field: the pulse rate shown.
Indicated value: 79 bpm
